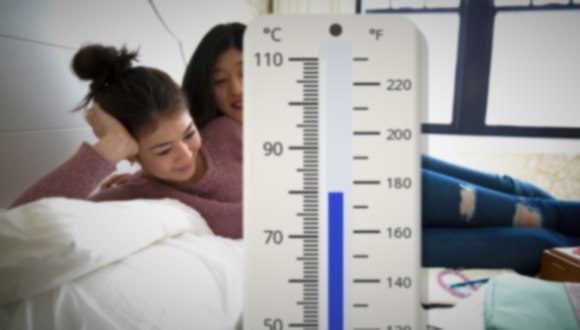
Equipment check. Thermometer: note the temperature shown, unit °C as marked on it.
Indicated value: 80 °C
